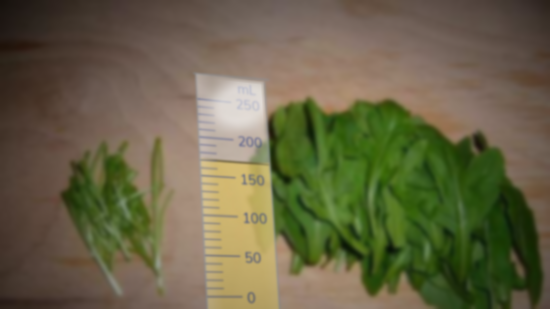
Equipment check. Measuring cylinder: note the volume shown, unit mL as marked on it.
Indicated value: 170 mL
